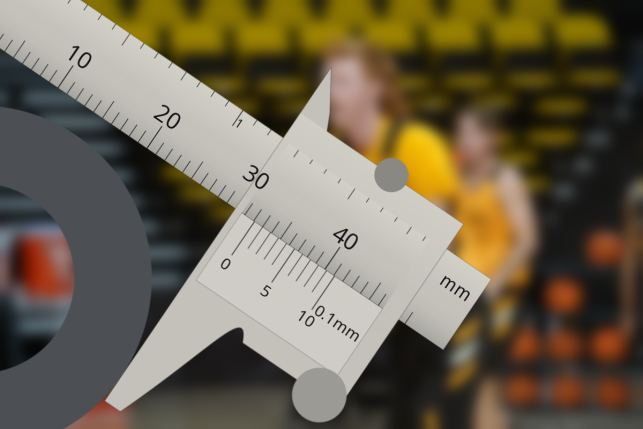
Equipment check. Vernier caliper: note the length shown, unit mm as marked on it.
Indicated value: 32.1 mm
